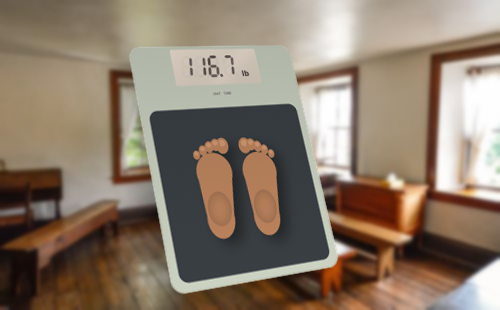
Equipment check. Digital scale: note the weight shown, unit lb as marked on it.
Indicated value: 116.7 lb
